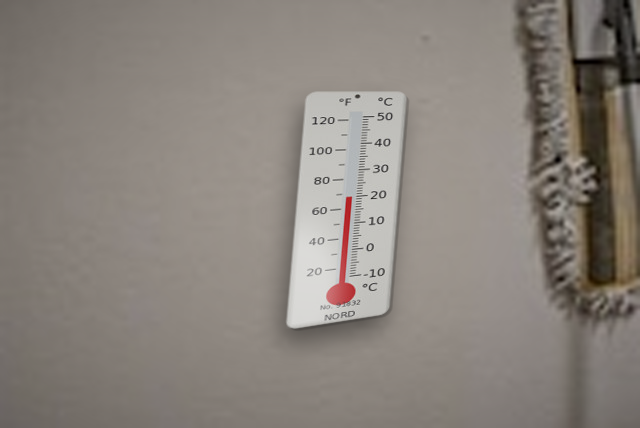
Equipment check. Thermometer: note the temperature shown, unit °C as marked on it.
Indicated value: 20 °C
